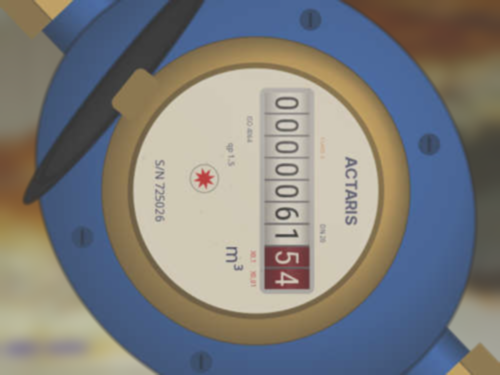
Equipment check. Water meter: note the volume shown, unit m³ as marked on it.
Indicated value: 61.54 m³
